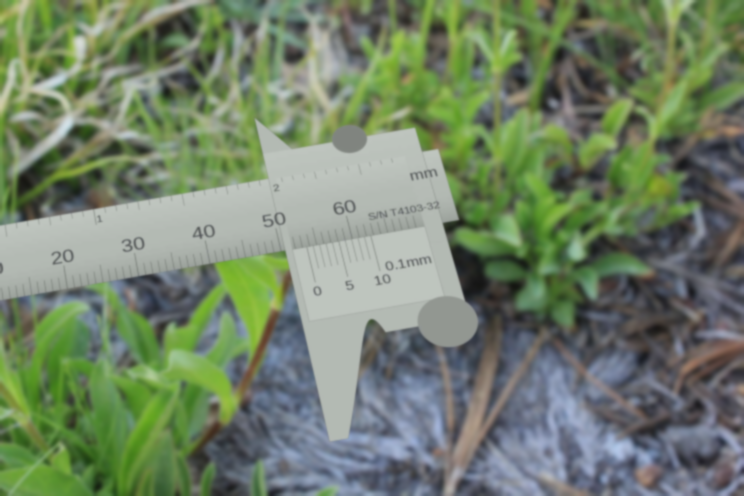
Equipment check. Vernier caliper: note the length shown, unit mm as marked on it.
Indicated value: 53.6 mm
